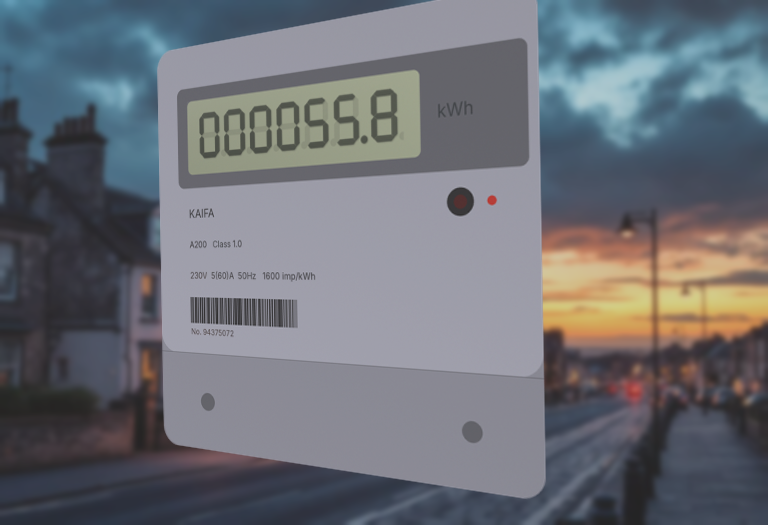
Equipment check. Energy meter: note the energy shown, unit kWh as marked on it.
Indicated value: 55.8 kWh
